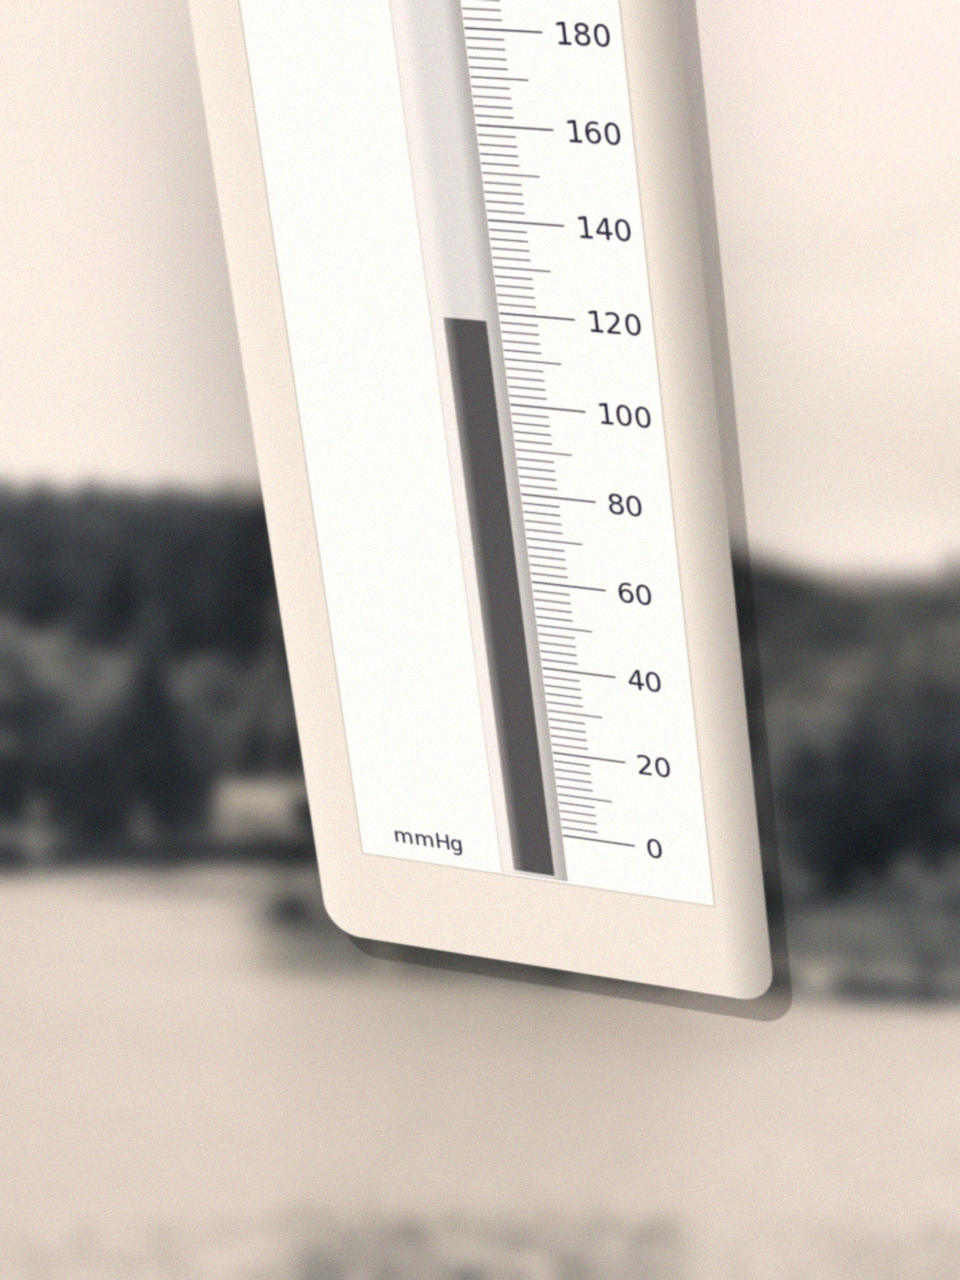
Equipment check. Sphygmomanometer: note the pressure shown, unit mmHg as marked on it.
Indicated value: 118 mmHg
